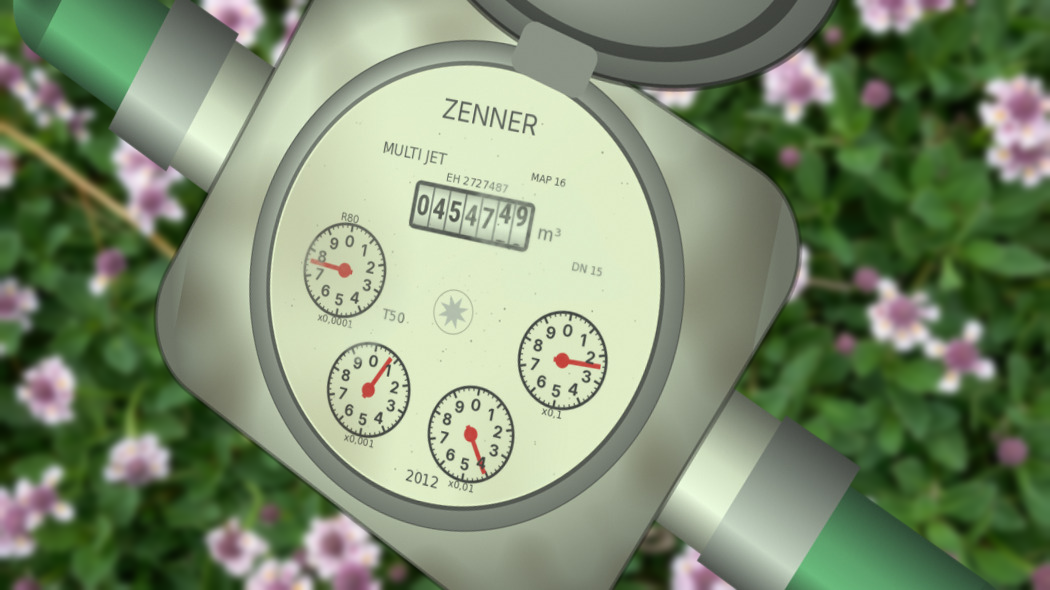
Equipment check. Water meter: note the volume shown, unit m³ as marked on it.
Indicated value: 454749.2407 m³
